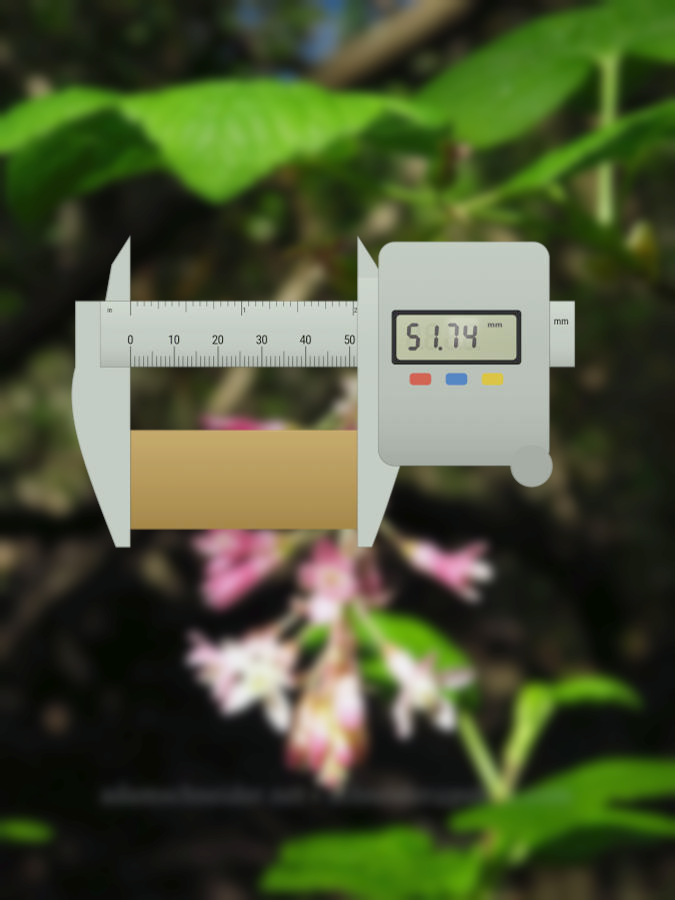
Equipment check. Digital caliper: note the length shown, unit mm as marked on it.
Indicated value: 51.74 mm
